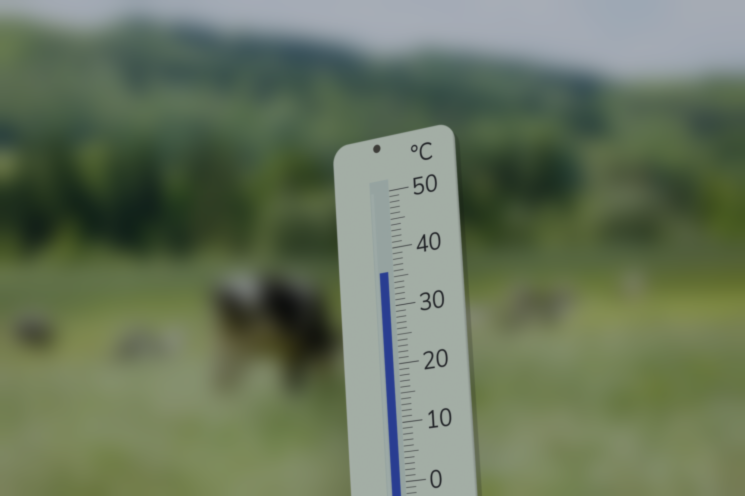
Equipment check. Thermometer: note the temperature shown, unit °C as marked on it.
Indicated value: 36 °C
